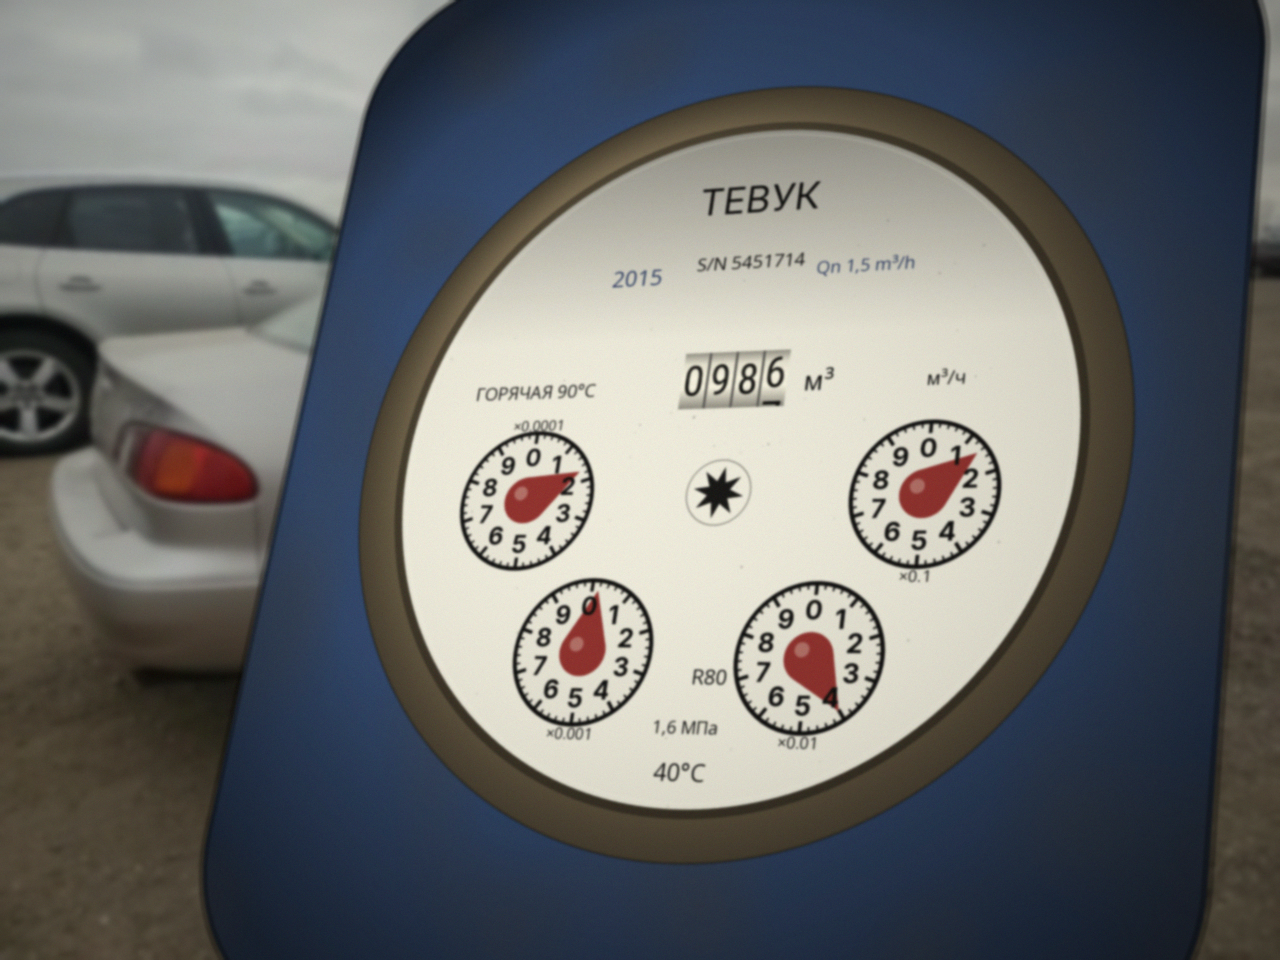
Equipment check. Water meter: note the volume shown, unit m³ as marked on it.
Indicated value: 986.1401 m³
